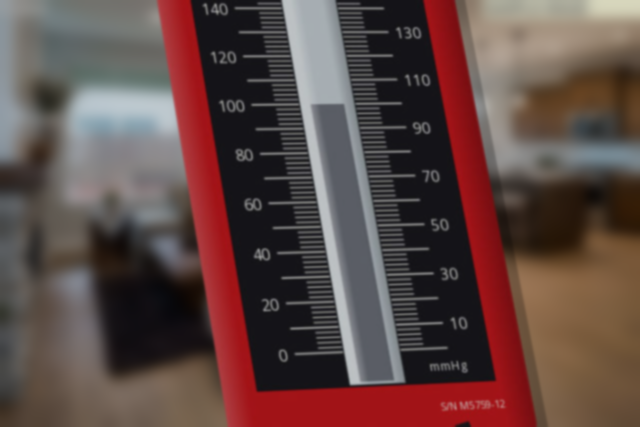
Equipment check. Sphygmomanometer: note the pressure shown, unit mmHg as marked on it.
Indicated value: 100 mmHg
